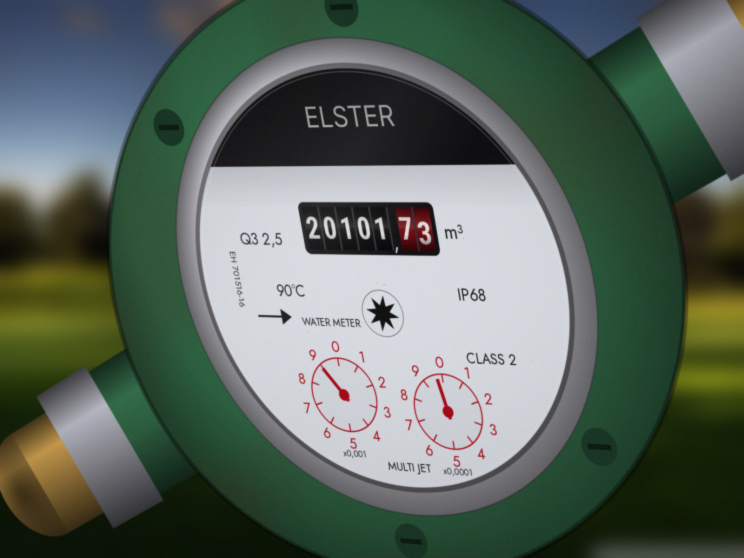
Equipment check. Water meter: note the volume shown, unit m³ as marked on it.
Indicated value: 20101.7289 m³
